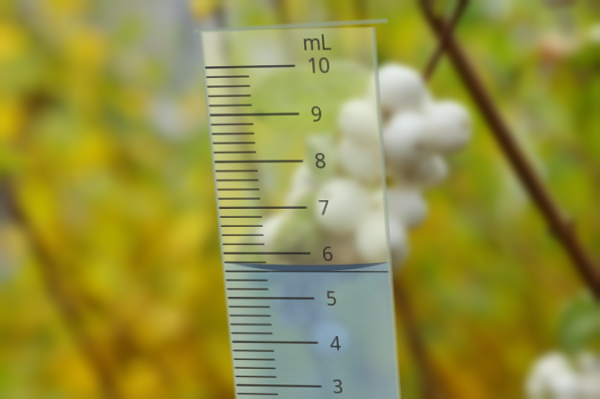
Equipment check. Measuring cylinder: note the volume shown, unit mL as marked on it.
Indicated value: 5.6 mL
